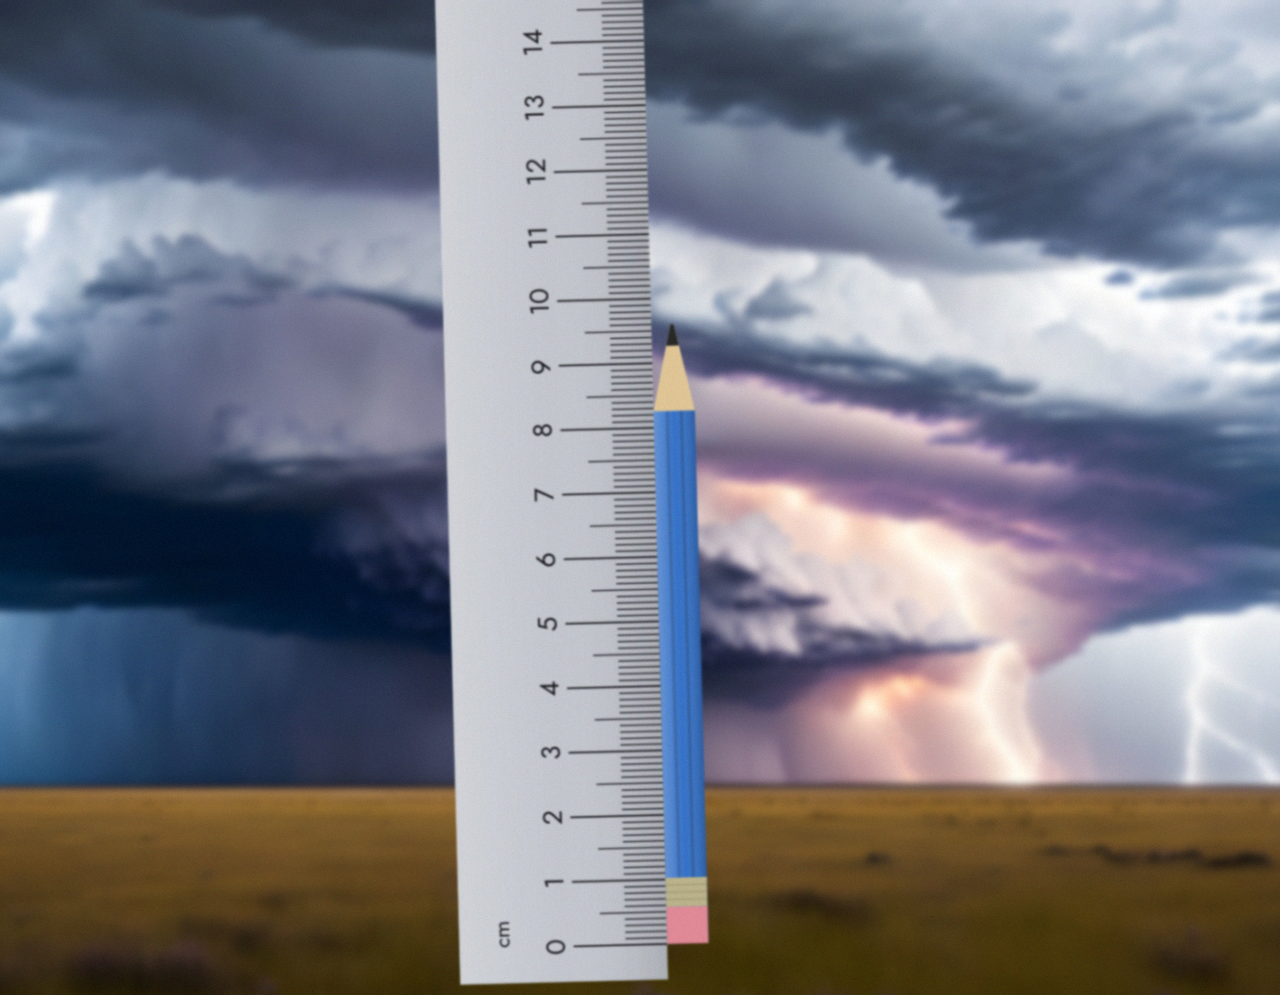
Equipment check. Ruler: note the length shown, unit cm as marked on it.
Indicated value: 9.6 cm
